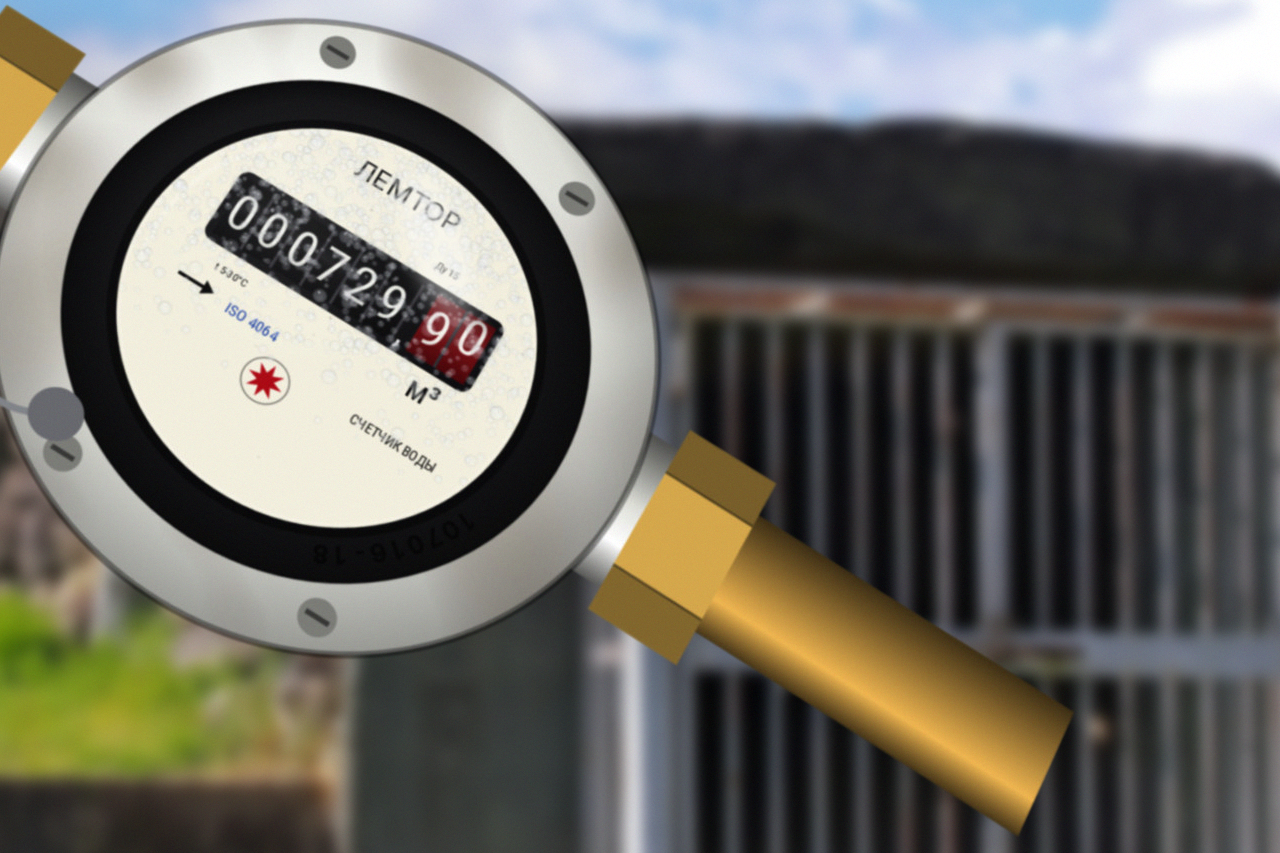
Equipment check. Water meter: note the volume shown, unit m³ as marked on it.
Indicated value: 729.90 m³
